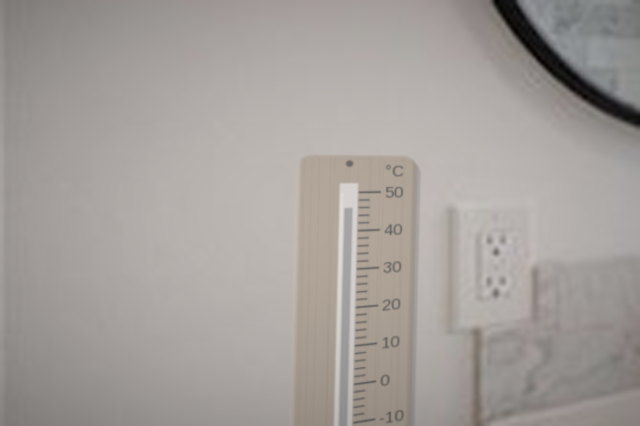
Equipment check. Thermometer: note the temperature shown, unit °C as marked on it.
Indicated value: 46 °C
